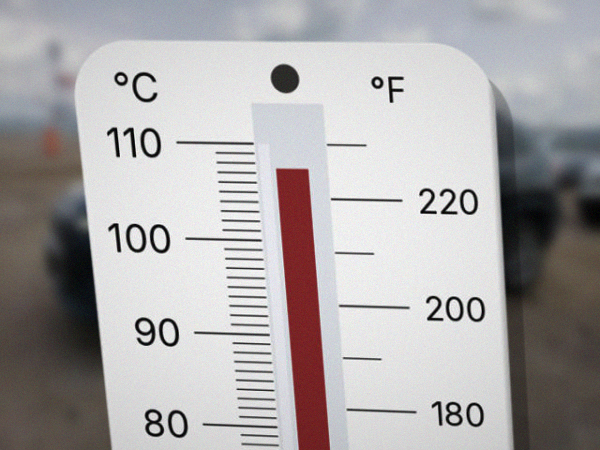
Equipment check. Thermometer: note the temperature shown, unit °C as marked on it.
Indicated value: 107.5 °C
